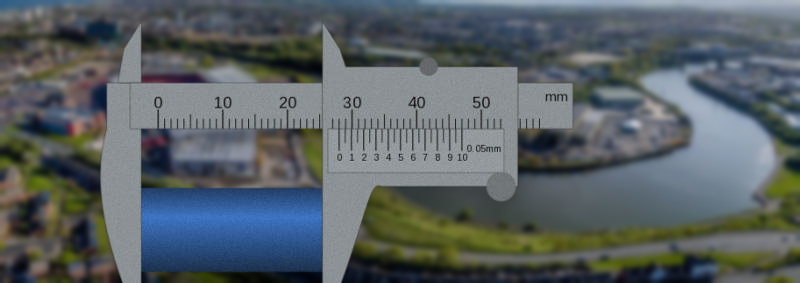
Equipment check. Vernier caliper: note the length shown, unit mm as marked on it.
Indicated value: 28.0 mm
